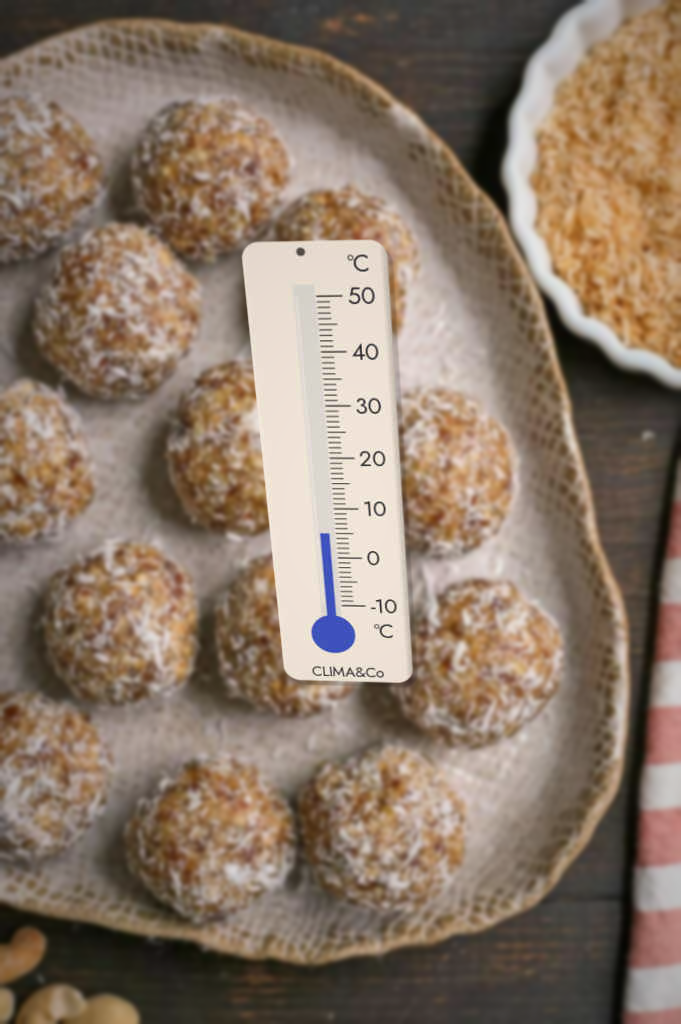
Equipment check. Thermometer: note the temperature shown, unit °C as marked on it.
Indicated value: 5 °C
